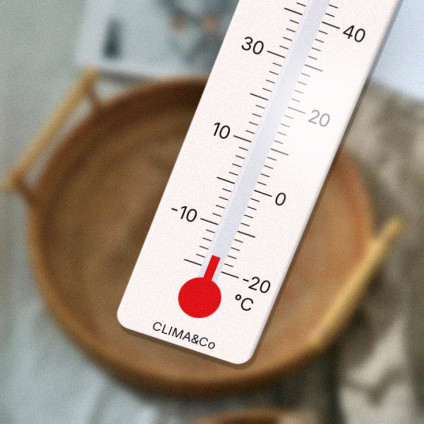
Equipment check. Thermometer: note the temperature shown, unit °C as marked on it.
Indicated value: -17 °C
